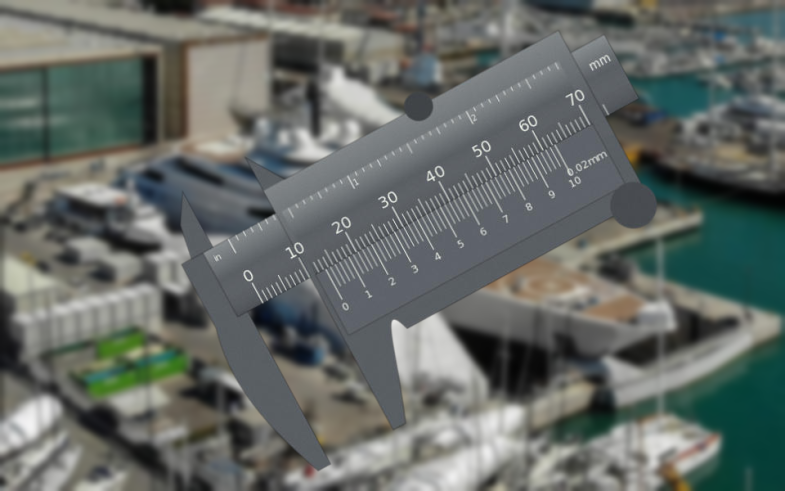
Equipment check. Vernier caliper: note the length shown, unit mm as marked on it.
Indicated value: 13.4 mm
